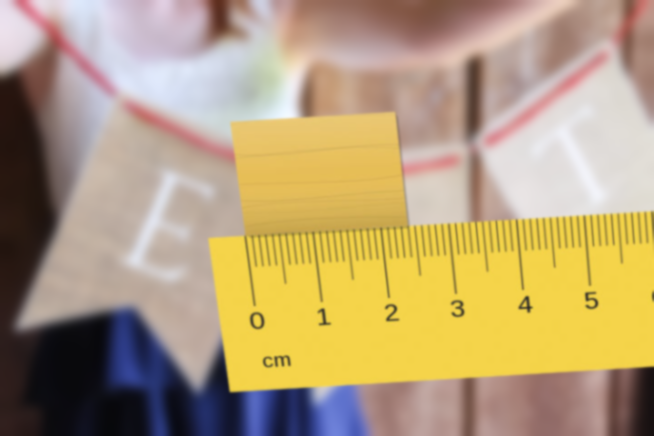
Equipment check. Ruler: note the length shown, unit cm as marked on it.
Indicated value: 2.4 cm
